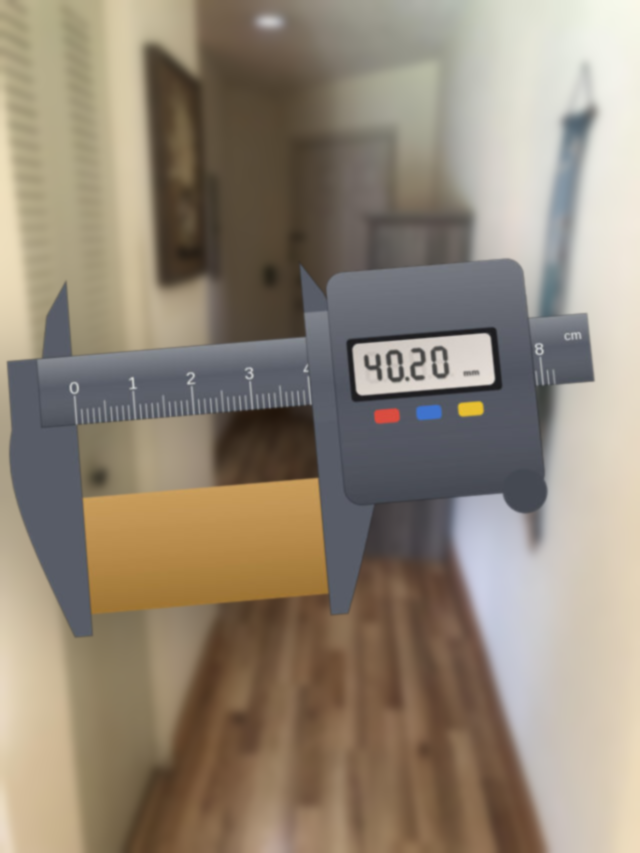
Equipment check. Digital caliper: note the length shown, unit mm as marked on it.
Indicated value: 40.20 mm
